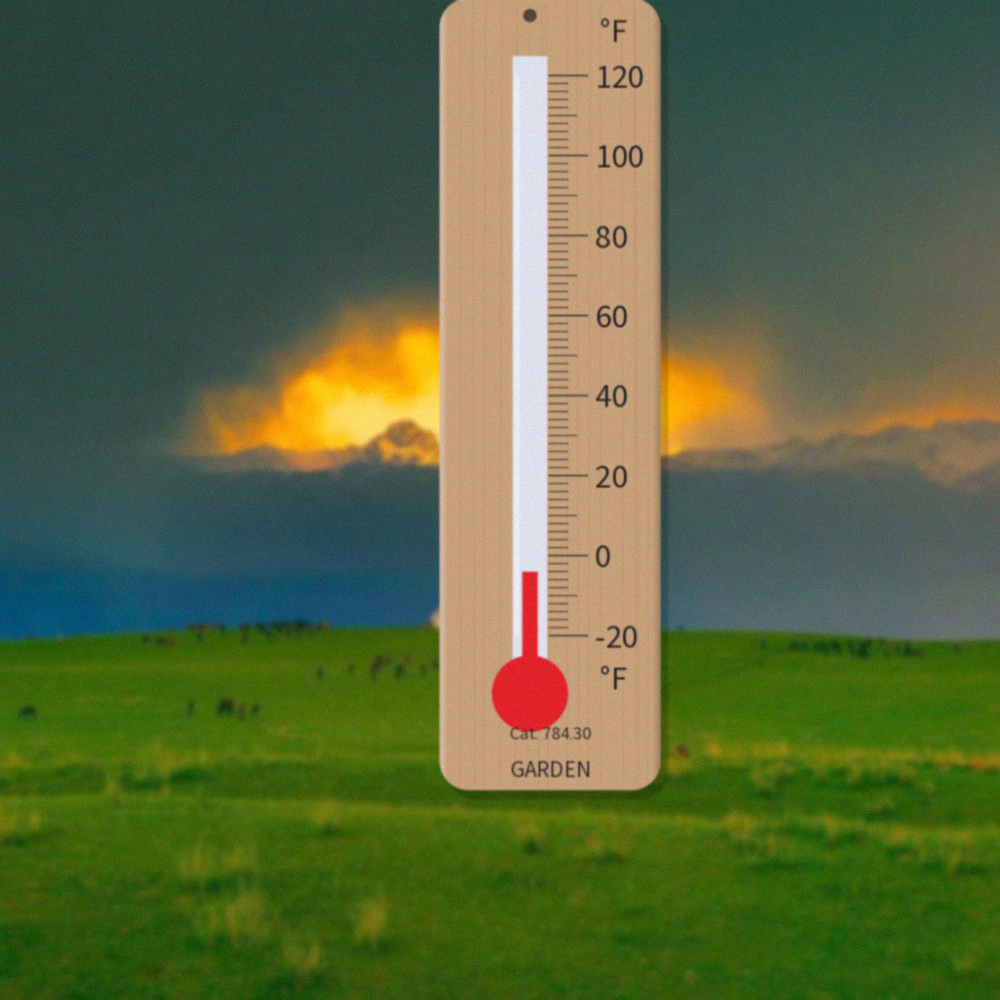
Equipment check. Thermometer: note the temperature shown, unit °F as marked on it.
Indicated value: -4 °F
